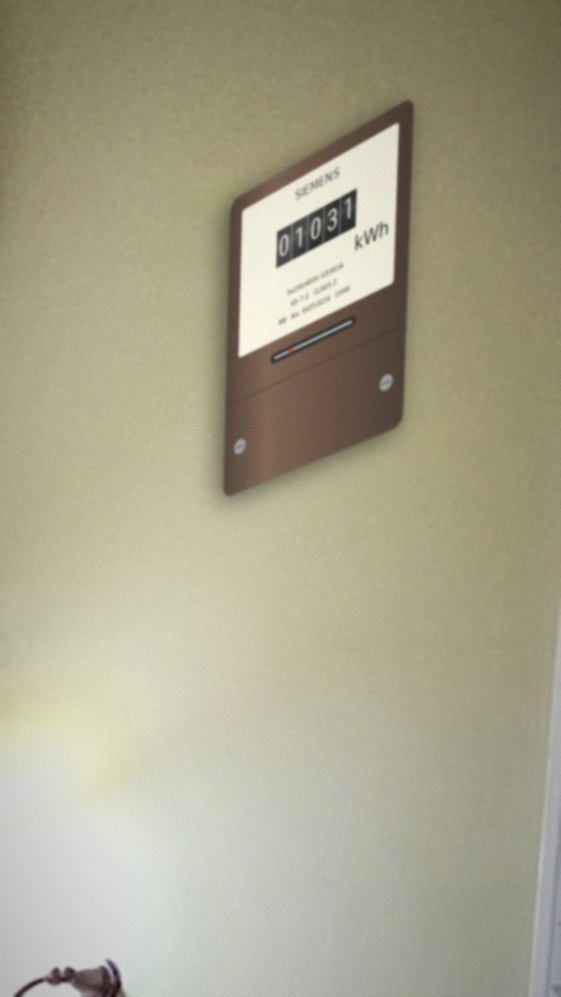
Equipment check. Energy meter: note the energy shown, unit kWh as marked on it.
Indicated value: 1031 kWh
